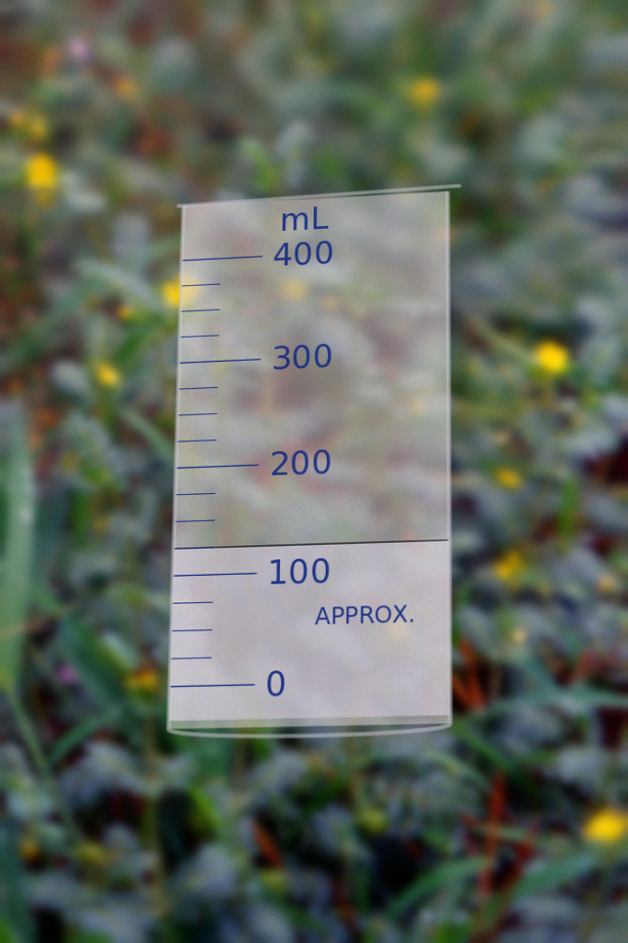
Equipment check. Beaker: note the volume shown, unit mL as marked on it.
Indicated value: 125 mL
